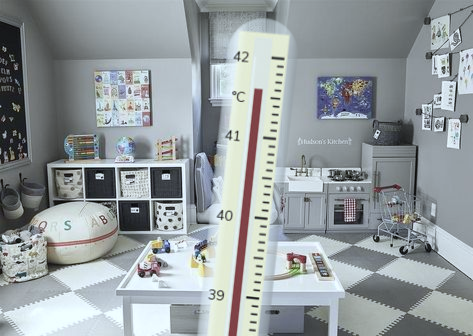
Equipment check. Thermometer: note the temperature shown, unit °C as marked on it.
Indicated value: 41.6 °C
